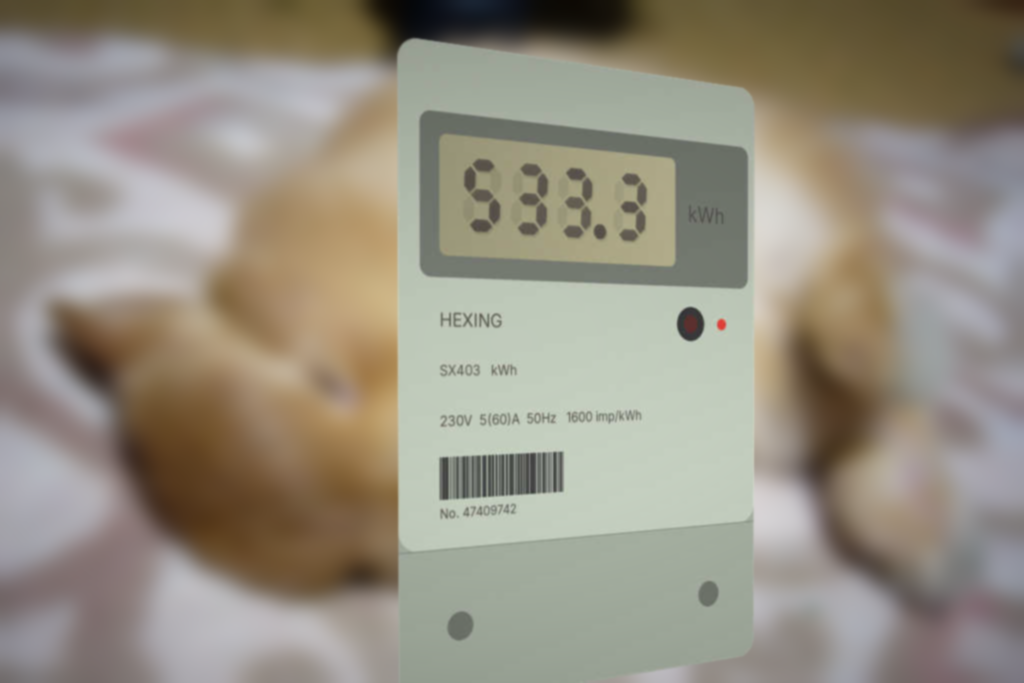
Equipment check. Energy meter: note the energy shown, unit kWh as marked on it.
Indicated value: 533.3 kWh
